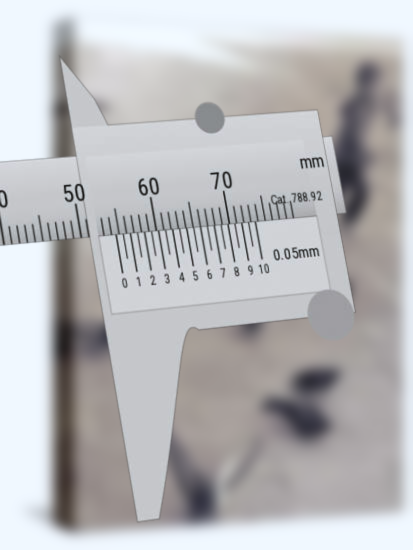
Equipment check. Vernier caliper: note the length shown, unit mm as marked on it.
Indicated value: 54.6 mm
